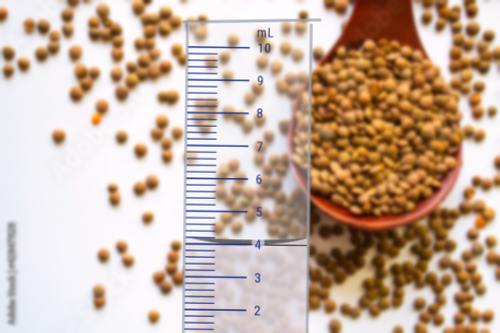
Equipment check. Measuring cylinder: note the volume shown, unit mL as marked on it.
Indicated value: 4 mL
